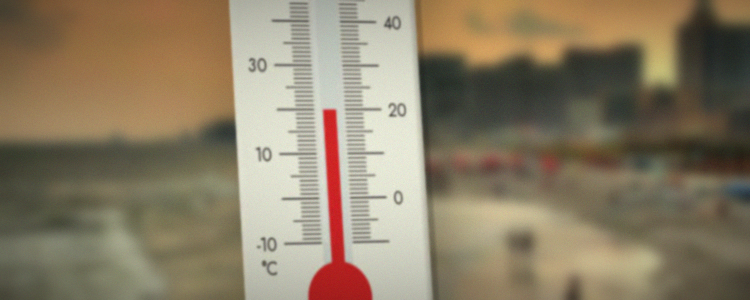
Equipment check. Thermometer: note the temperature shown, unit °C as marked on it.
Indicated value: 20 °C
